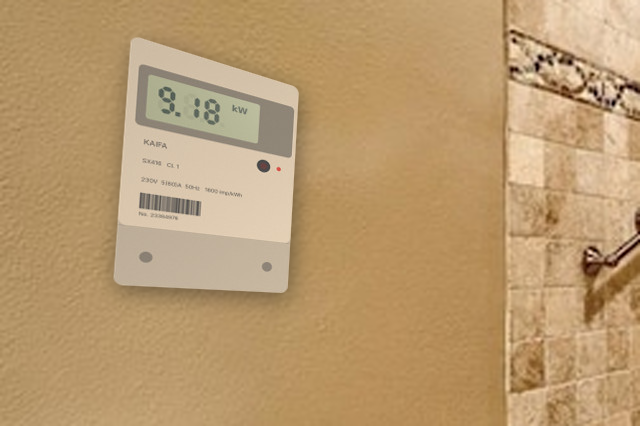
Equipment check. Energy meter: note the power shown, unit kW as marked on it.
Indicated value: 9.18 kW
